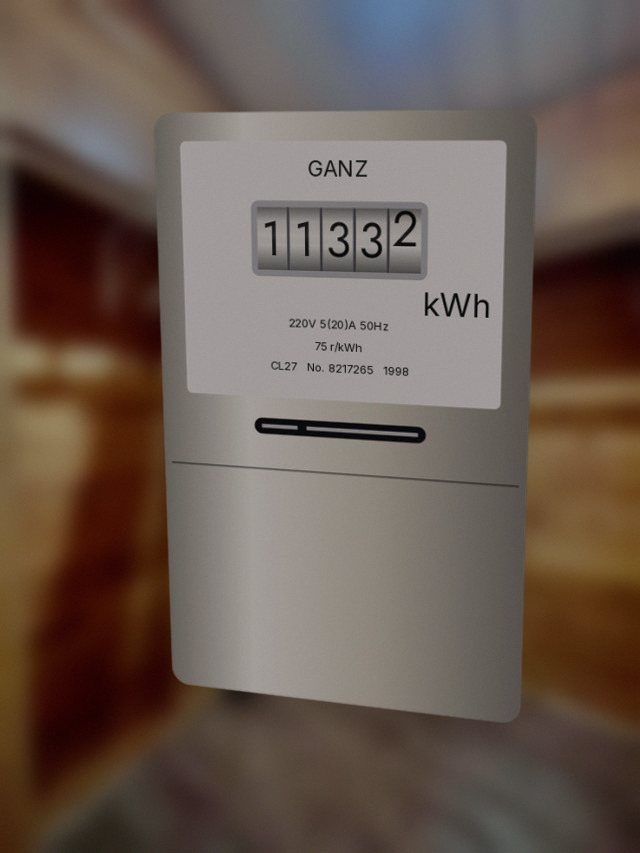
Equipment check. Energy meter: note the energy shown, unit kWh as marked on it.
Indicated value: 11332 kWh
